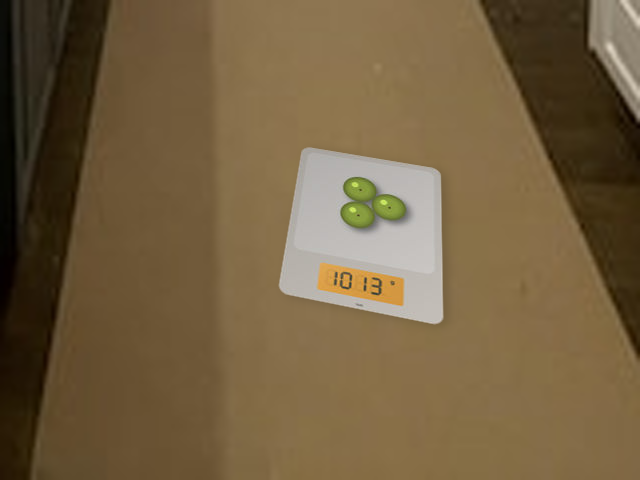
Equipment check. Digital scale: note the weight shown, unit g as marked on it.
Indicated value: 1013 g
